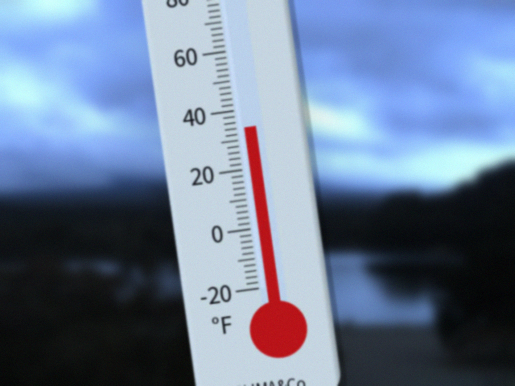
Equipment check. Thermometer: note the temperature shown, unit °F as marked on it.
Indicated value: 34 °F
